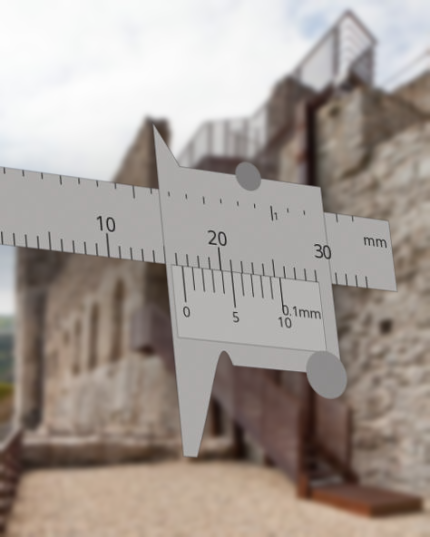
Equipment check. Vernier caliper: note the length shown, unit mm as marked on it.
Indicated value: 16.5 mm
